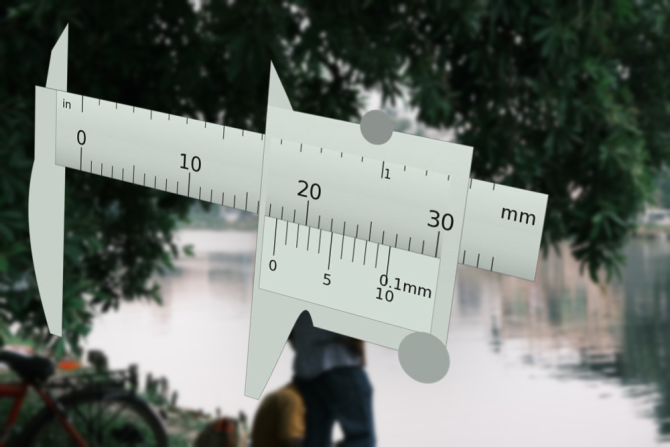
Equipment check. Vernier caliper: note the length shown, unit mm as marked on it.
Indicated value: 17.6 mm
